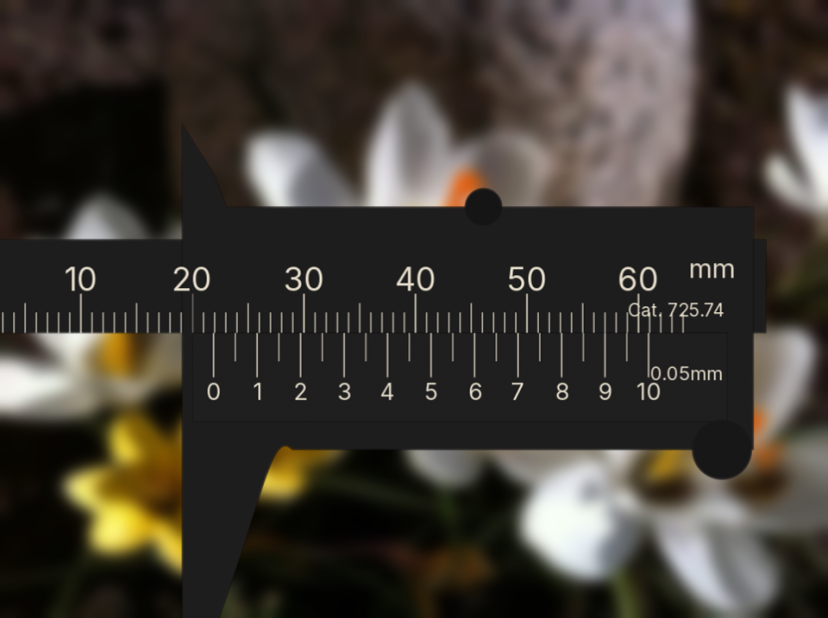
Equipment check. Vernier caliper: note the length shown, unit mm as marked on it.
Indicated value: 21.9 mm
